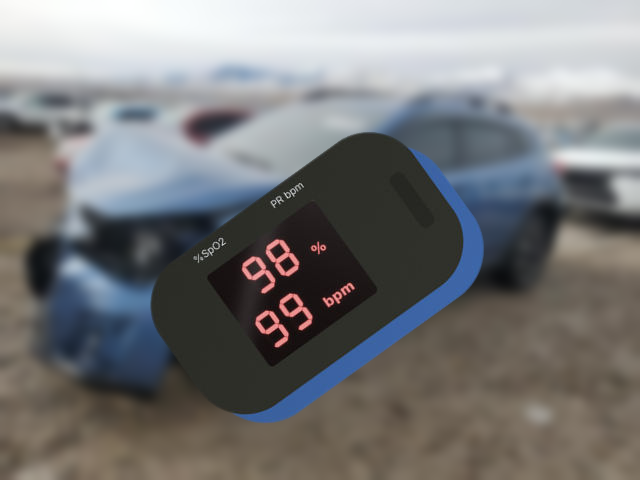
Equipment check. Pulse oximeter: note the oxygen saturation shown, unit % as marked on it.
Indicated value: 98 %
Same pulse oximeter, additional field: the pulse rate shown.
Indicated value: 99 bpm
